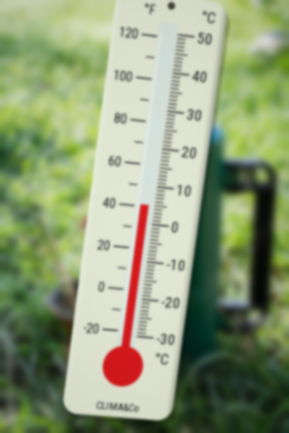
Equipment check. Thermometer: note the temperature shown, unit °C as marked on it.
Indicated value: 5 °C
